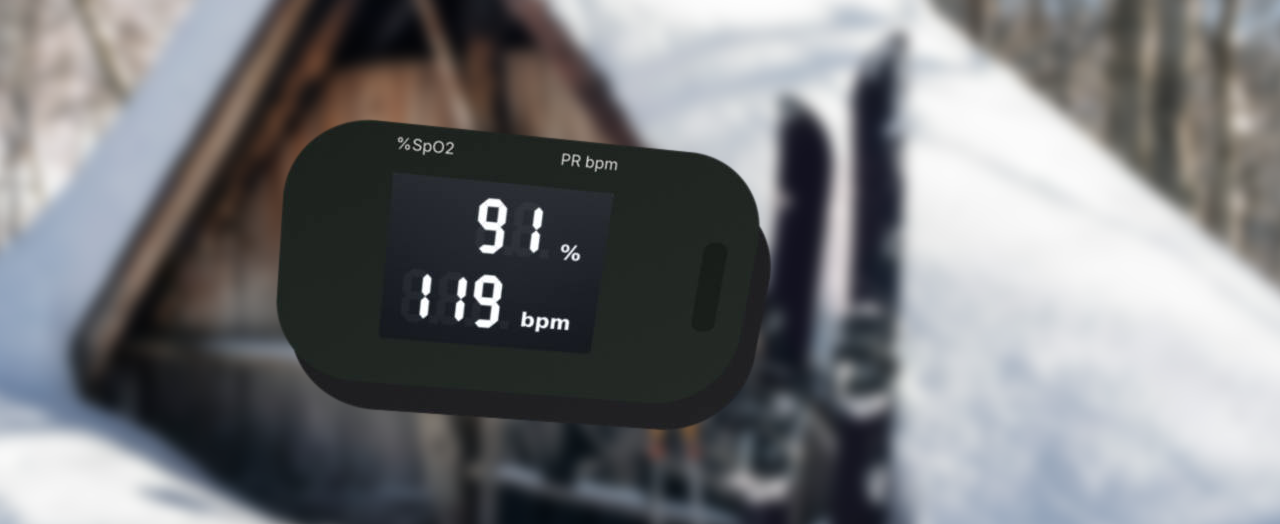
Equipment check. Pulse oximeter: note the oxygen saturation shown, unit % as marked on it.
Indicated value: 91 %
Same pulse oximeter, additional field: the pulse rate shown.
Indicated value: 119 bpm
